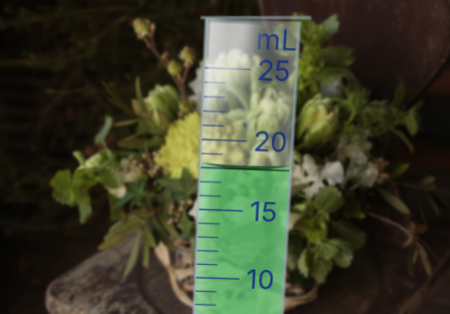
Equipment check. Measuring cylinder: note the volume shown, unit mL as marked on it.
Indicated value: 18 mL
